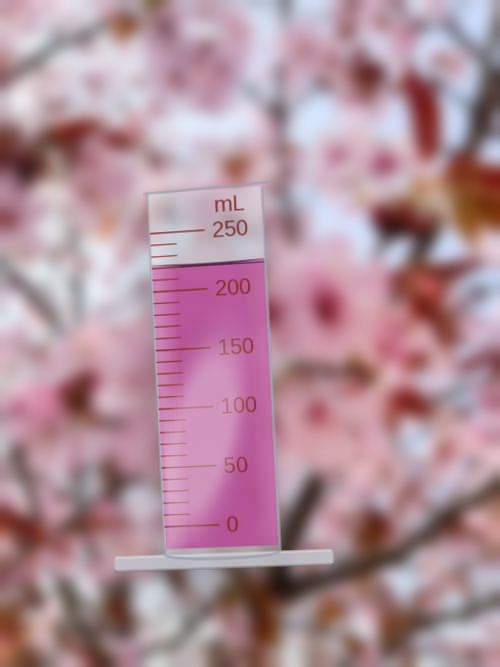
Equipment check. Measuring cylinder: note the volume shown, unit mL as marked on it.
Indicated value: 220 mL
